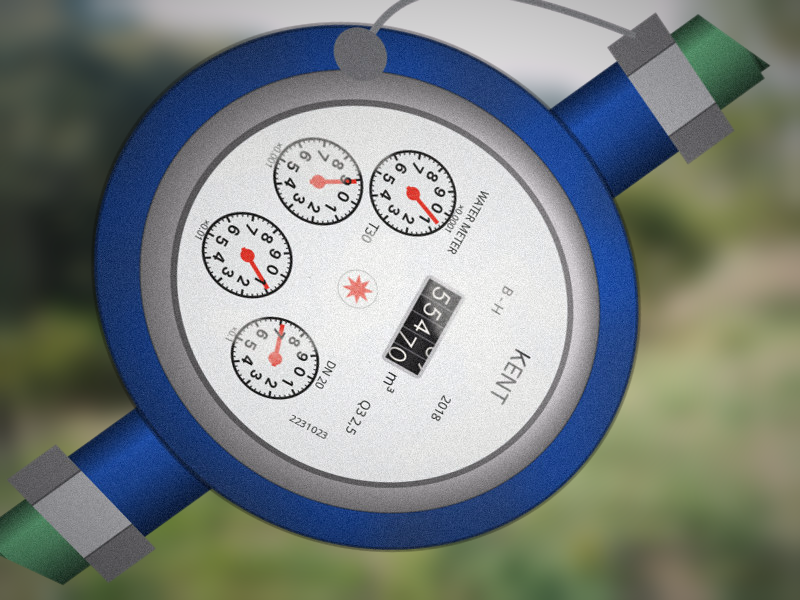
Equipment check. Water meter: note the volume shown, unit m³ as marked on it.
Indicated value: 55469.7090 m³
